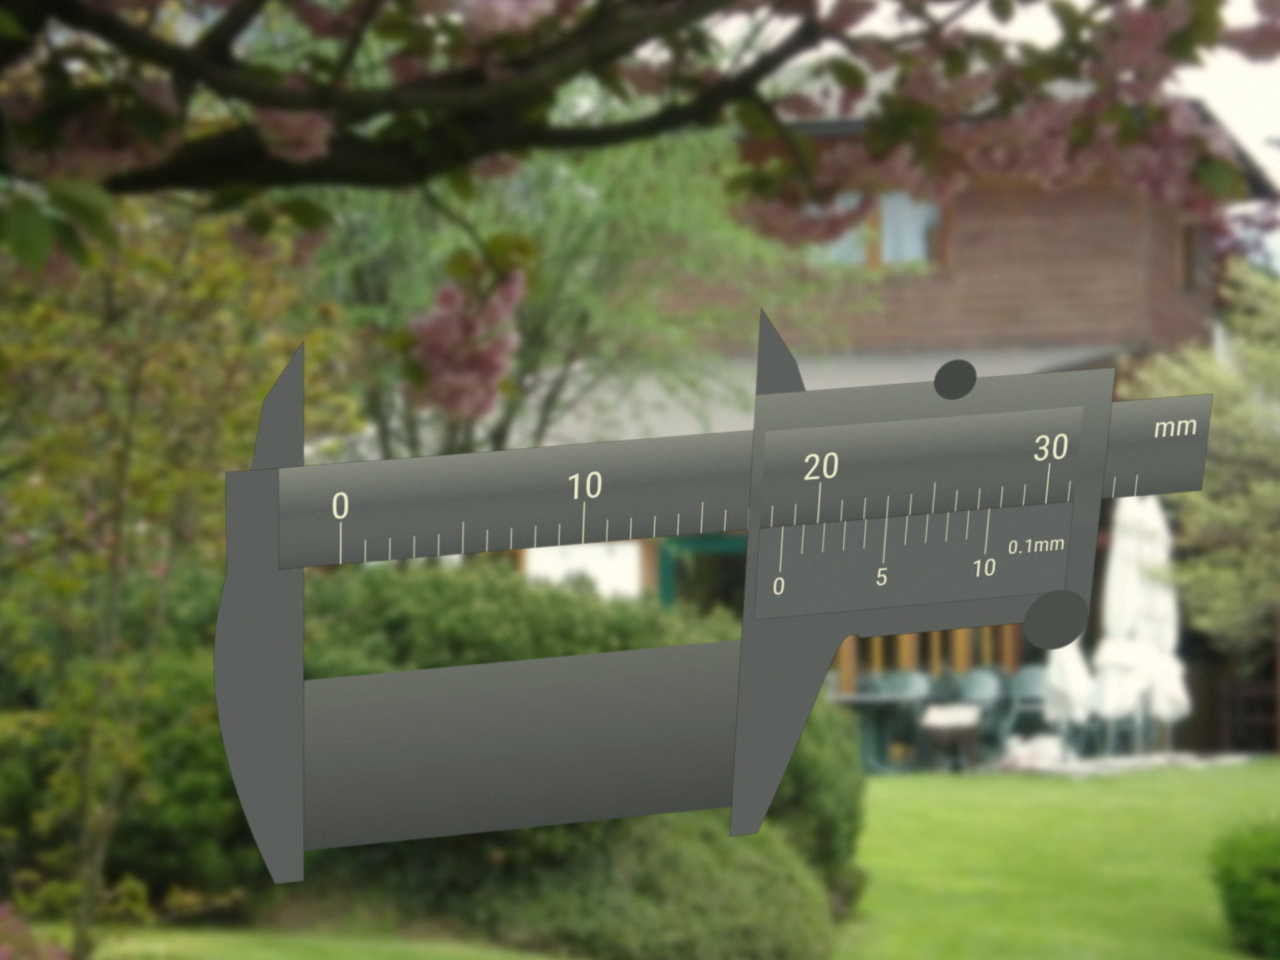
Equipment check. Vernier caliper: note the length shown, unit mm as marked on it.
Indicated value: 18.5 mm
